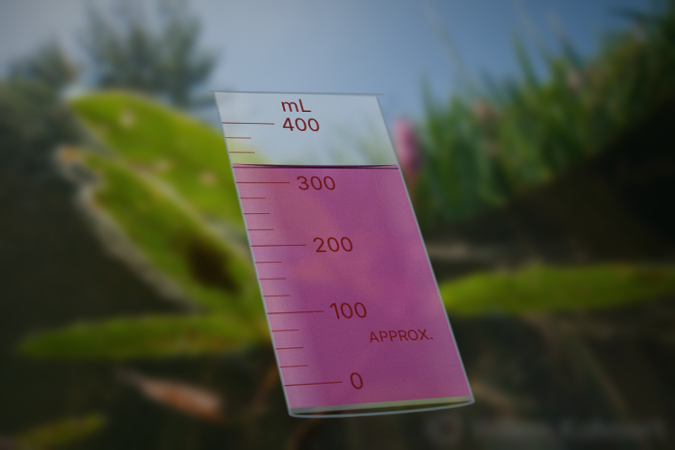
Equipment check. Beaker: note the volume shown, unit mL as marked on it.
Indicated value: 325 mL
